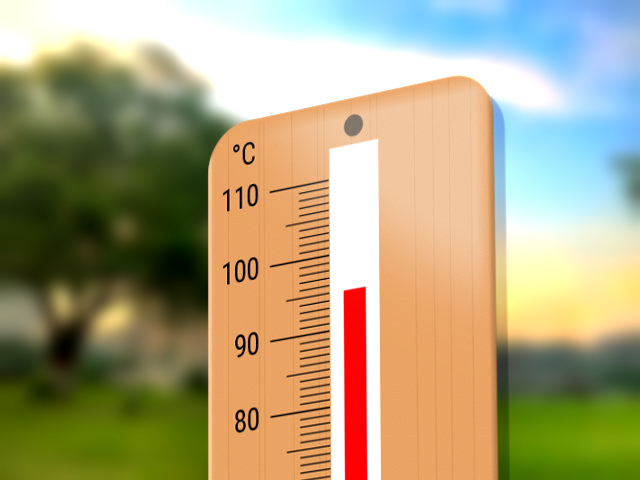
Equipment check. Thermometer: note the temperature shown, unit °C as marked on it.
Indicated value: 95 °C
